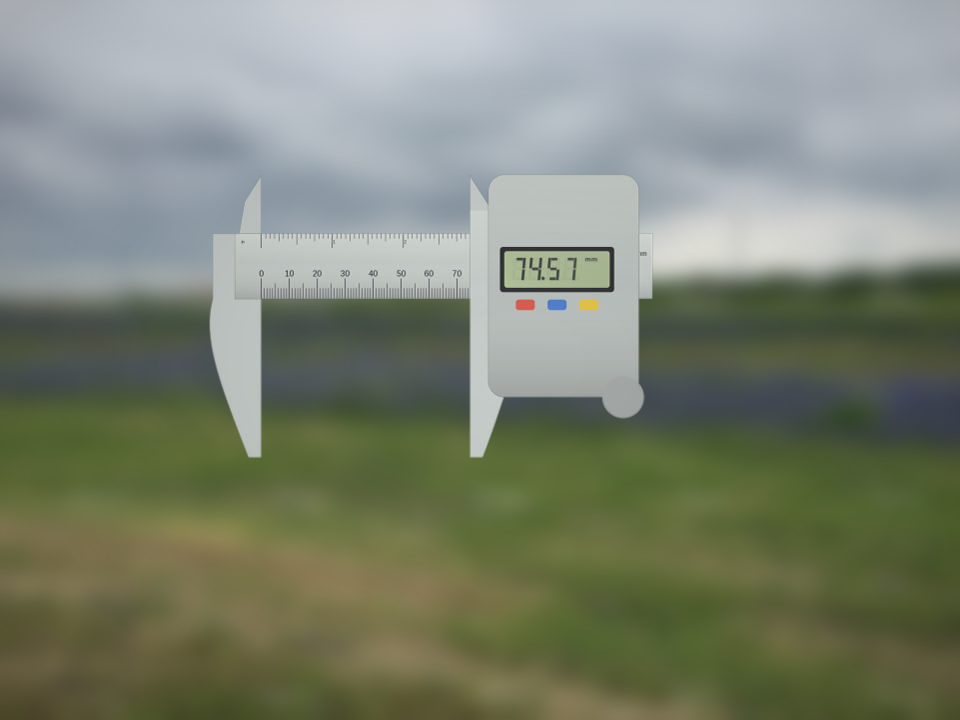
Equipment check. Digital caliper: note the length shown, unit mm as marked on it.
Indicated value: 74.57 mm
